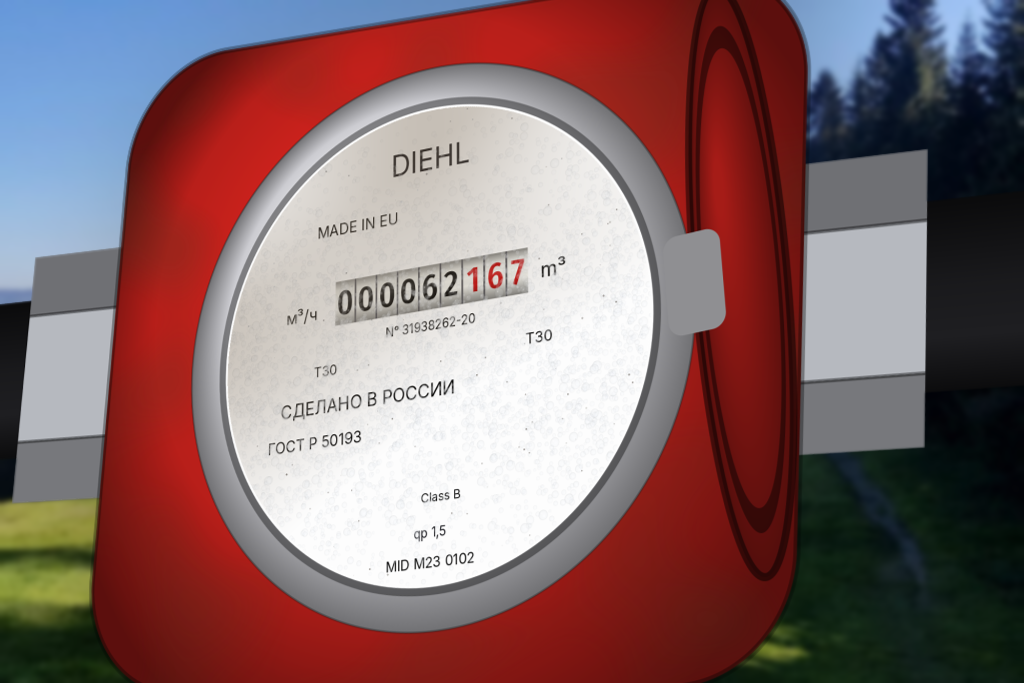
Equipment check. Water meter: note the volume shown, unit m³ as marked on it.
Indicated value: 62.167 m³
